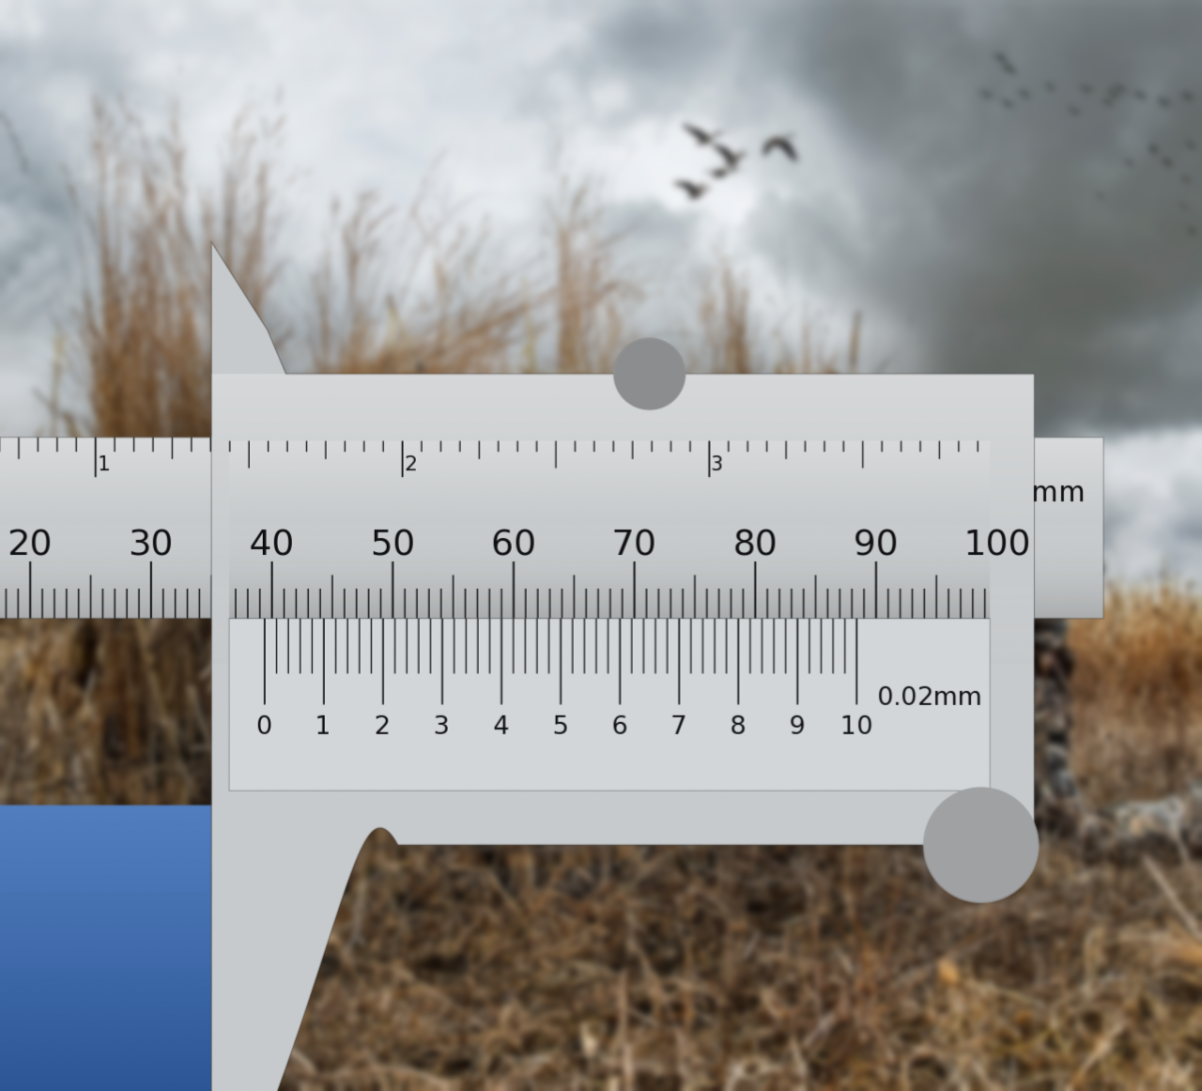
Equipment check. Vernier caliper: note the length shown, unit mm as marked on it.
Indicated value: 39.4 mm
